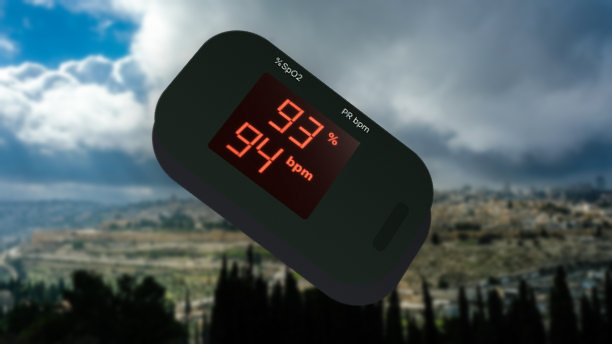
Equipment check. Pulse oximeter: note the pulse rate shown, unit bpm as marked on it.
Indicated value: 94 bpm
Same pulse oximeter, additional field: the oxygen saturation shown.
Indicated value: 93 %
